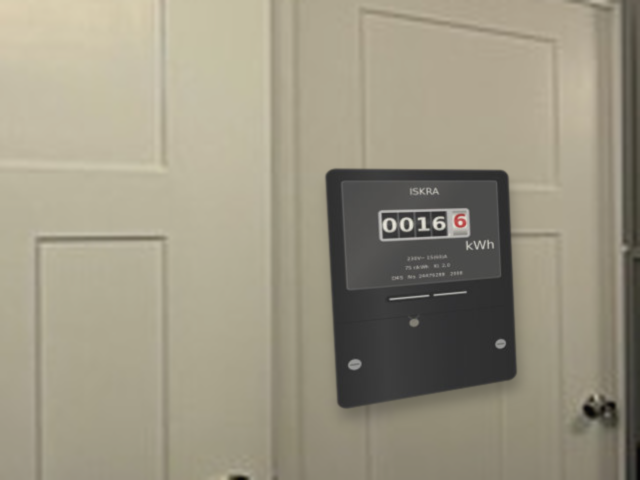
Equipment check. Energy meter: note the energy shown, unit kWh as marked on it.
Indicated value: 16.6 kWh
